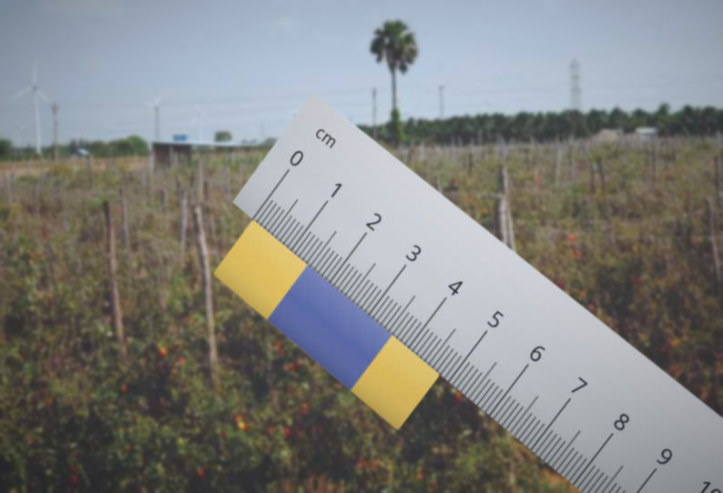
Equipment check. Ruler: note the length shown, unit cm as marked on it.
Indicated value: 4.8 cm
